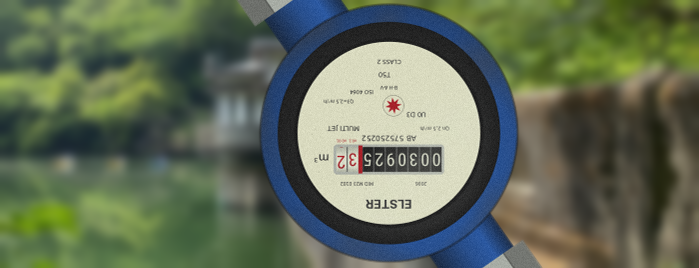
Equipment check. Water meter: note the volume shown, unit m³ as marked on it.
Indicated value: 30925.32 m³
